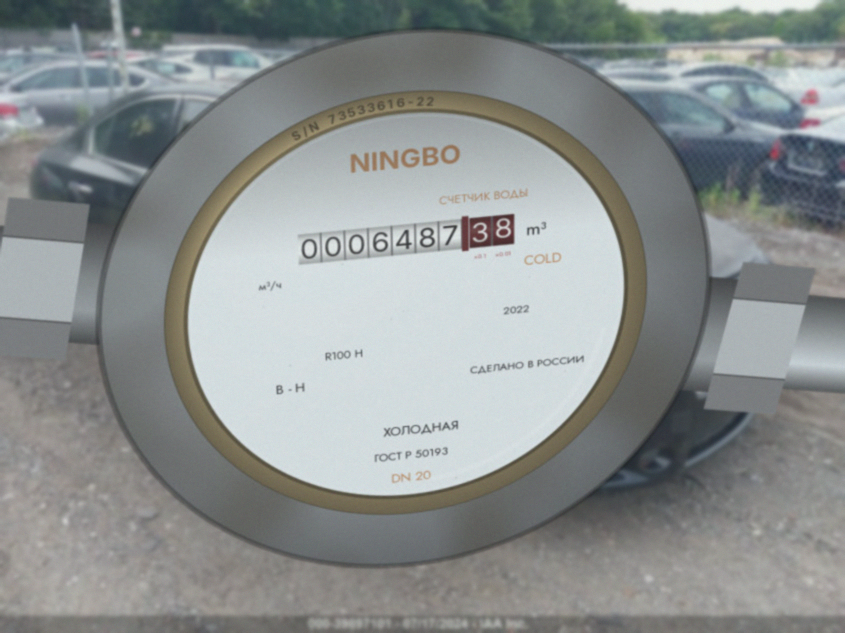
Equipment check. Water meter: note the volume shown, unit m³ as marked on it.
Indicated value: 6487.38 m³
